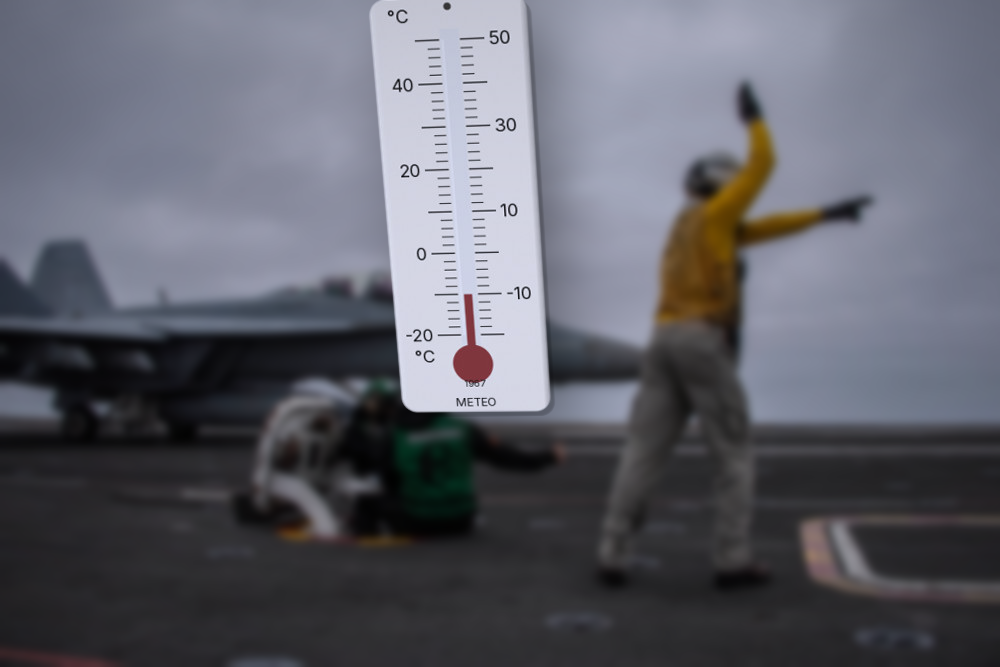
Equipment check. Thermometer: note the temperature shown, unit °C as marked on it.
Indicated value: -10 °C
